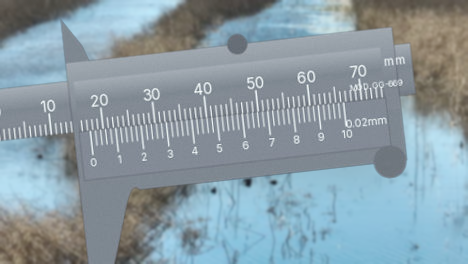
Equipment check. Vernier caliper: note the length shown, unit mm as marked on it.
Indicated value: 17.5 mm
